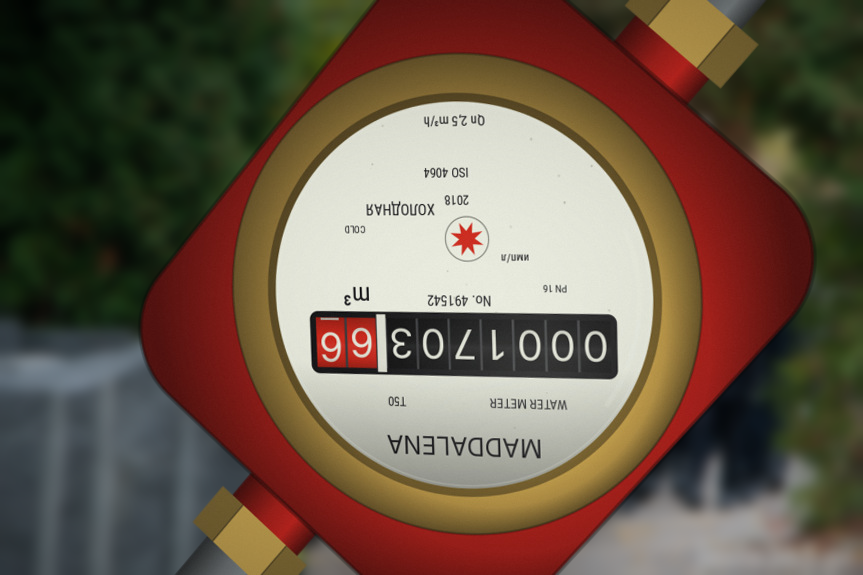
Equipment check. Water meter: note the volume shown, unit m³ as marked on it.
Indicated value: 1703.66 m³
